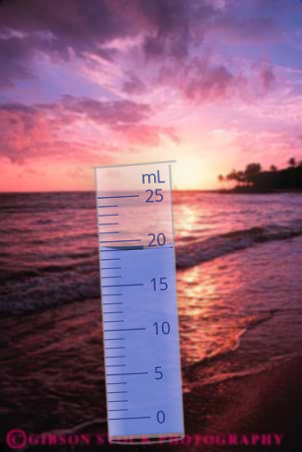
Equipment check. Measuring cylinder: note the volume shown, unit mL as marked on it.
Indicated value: 19 mL
